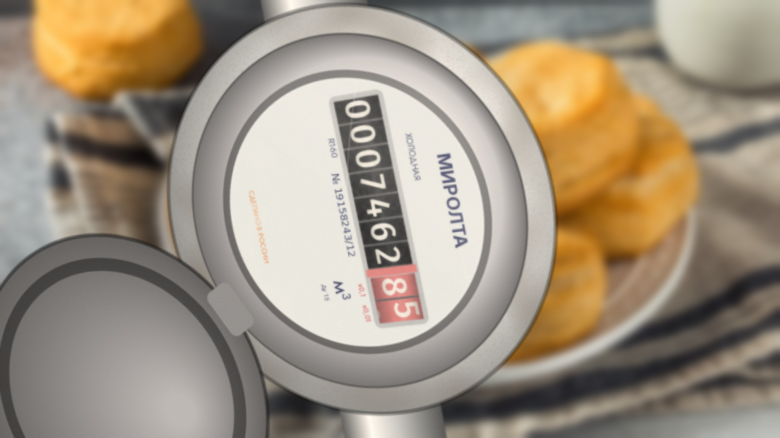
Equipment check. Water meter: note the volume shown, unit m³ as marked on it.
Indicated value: 7462.85 m³
